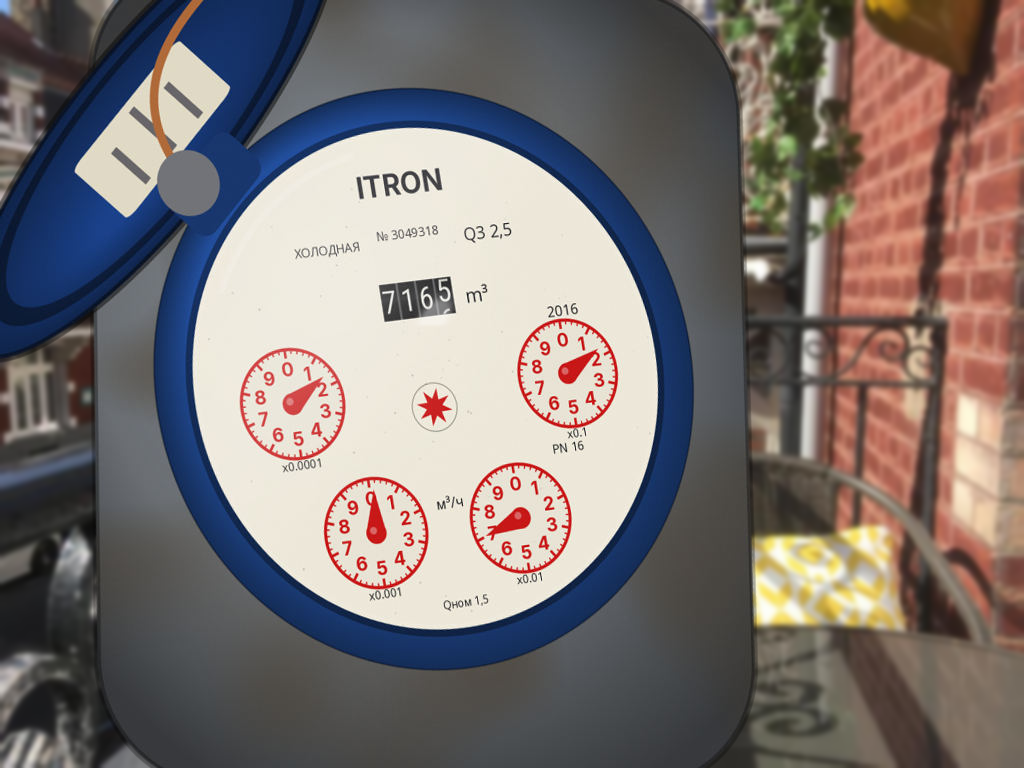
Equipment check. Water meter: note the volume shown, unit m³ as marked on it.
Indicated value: 7165.1701 m³
